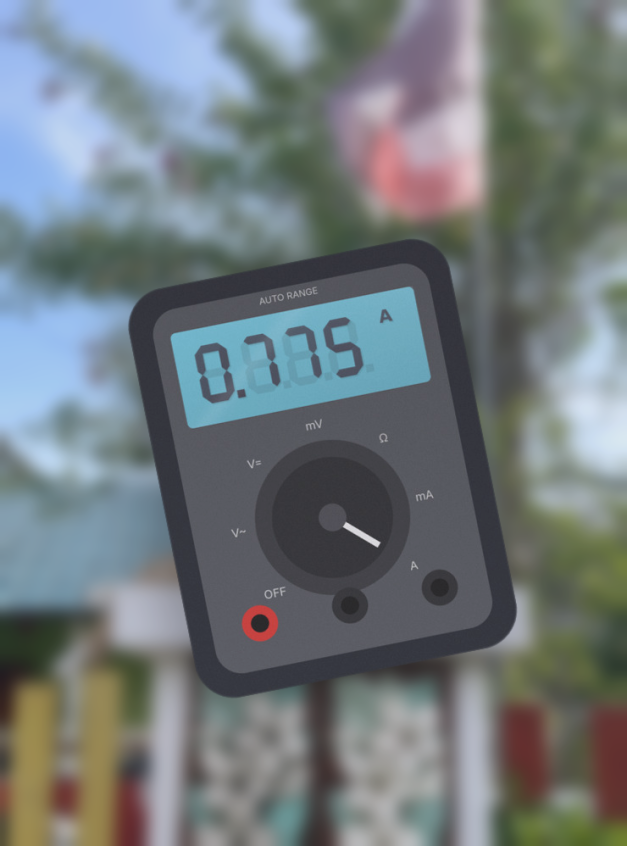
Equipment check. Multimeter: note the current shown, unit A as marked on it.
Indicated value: 0.775 A
